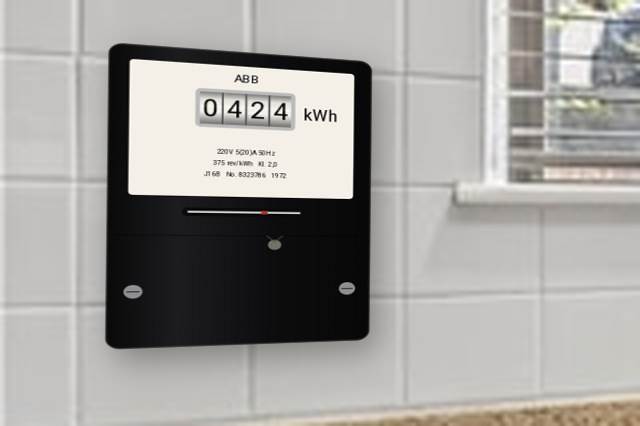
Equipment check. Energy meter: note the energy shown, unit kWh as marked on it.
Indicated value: 424 kWh
